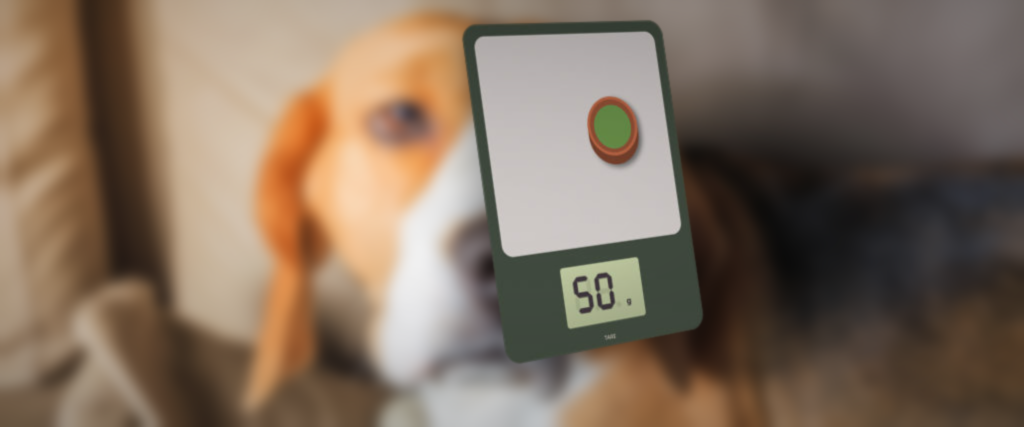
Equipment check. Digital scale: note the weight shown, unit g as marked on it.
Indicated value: 50 g
